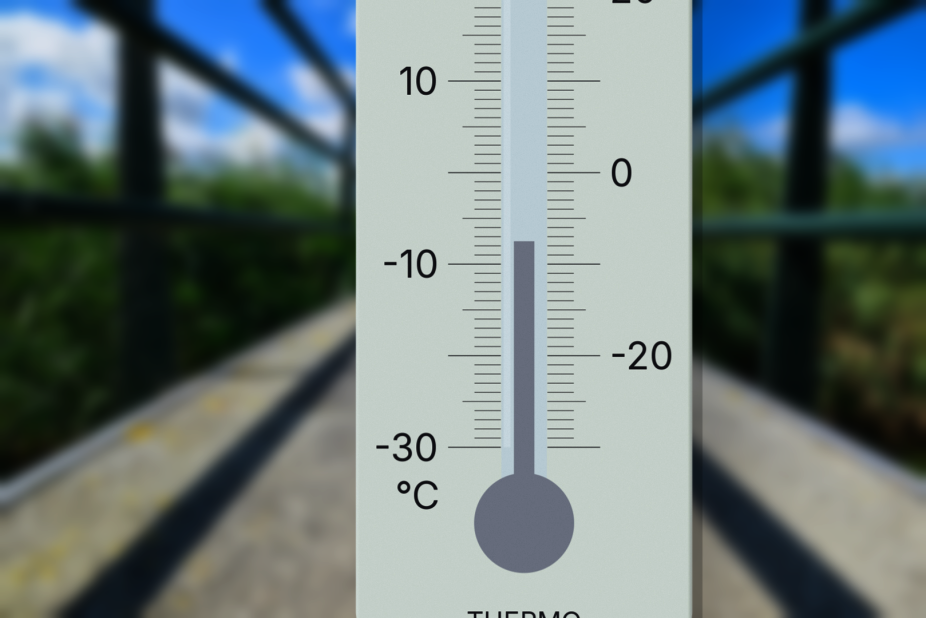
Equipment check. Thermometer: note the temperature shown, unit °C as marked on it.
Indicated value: -7.5 °C
